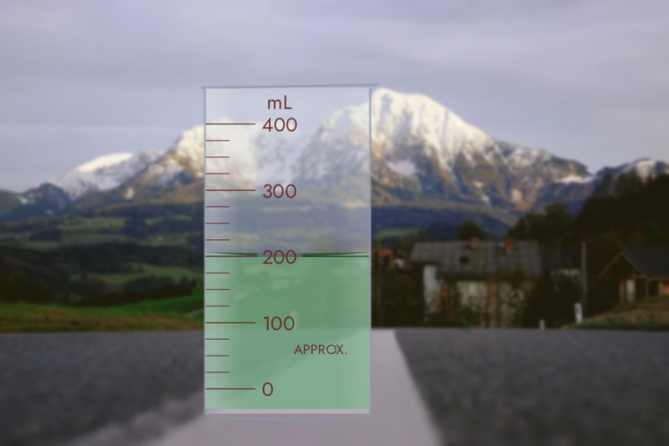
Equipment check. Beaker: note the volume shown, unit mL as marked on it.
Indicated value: 200 mL
